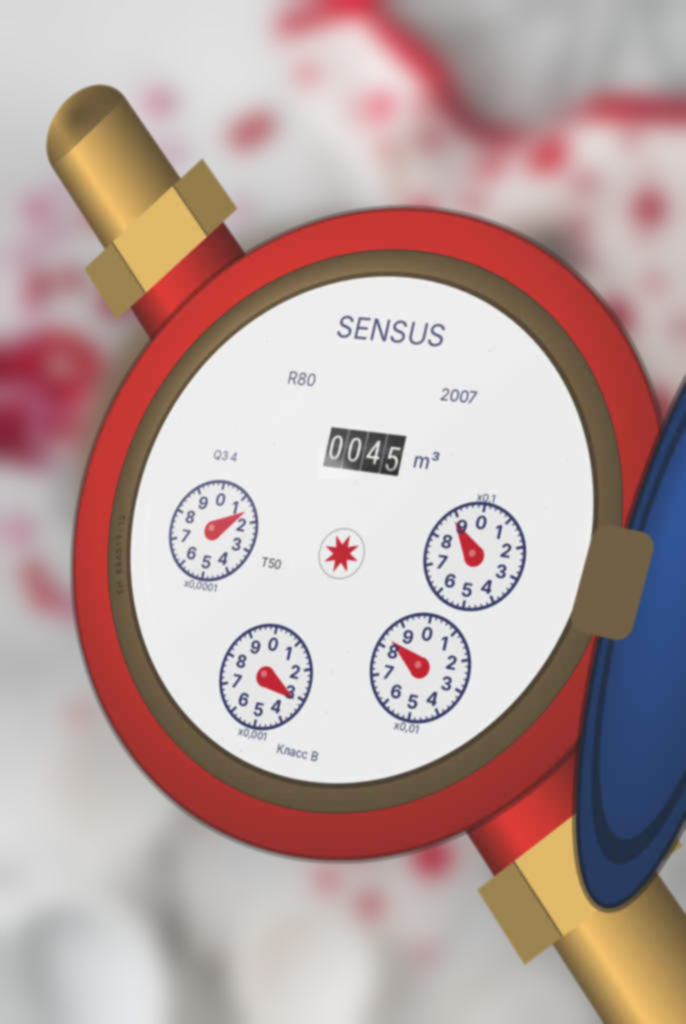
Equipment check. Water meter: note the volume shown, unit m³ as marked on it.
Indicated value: 44.8831 m³
